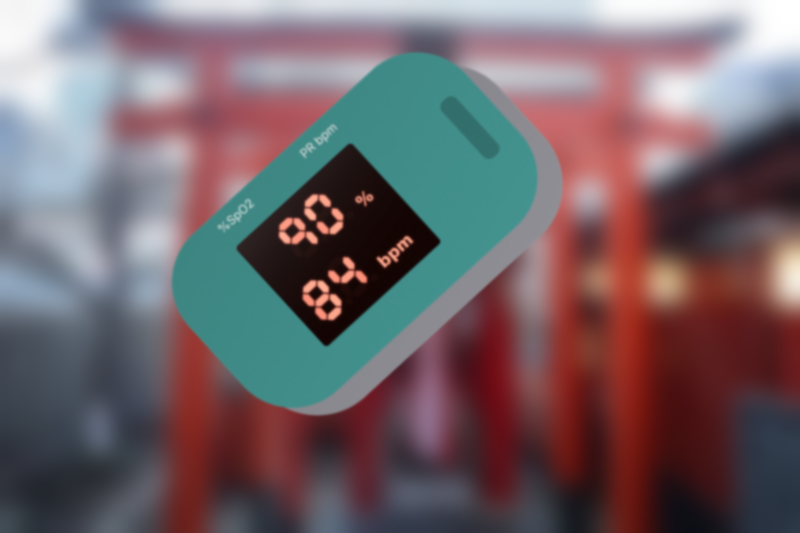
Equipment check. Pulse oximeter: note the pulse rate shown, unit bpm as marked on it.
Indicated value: 84 bpm
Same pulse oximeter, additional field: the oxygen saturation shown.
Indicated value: 90 %
